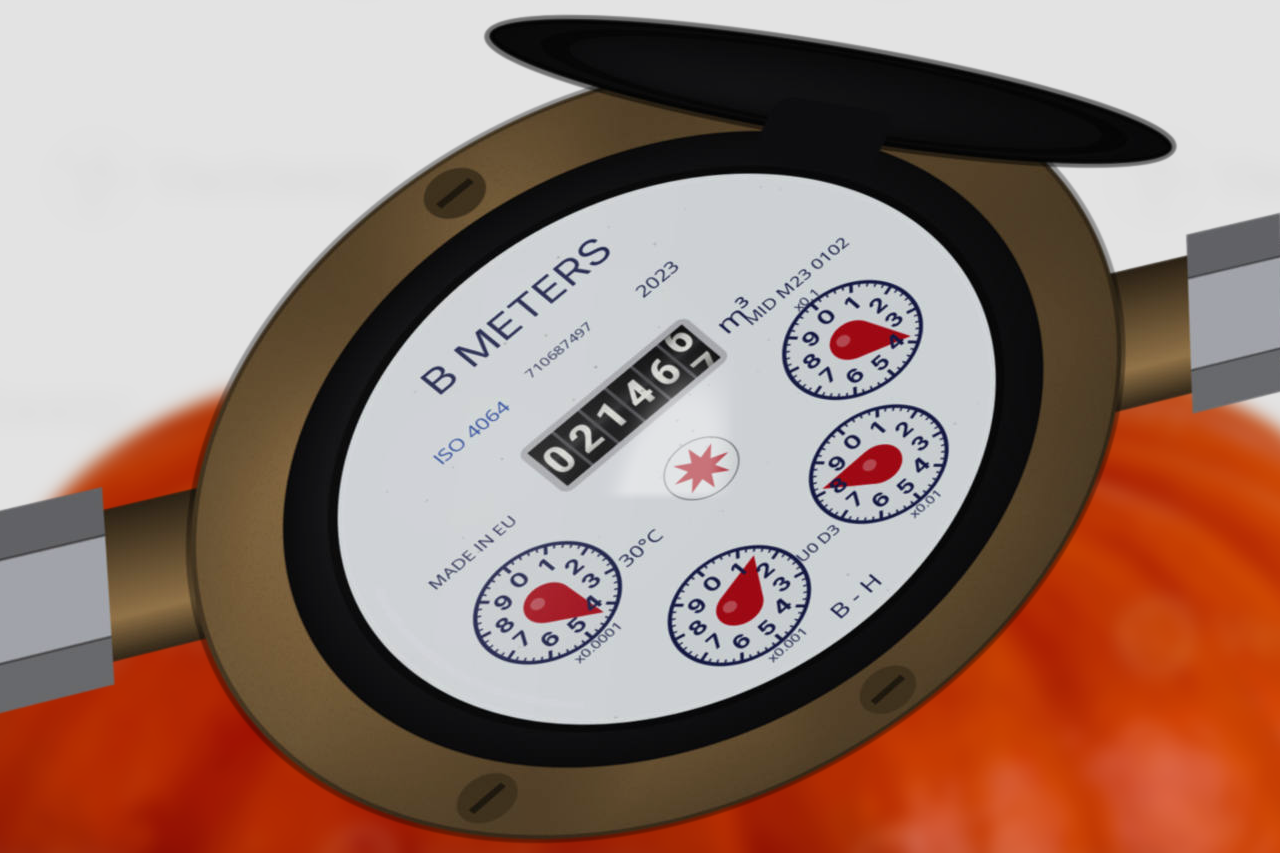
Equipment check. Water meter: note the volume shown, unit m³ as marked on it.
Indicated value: 21466.3814 m³
